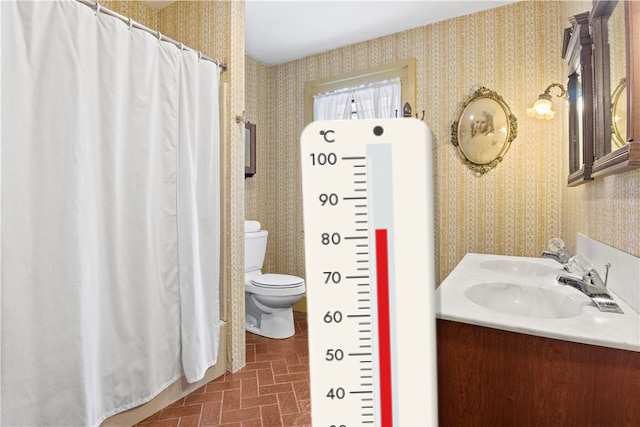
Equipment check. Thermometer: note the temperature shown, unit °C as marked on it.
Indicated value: 82 °C
